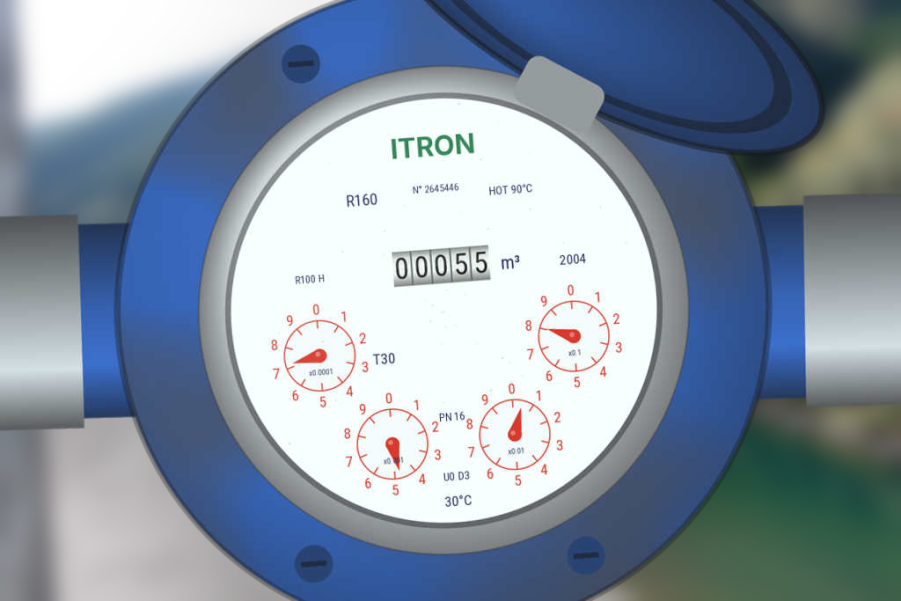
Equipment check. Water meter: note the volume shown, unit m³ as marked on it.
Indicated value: 55.8047 m³
